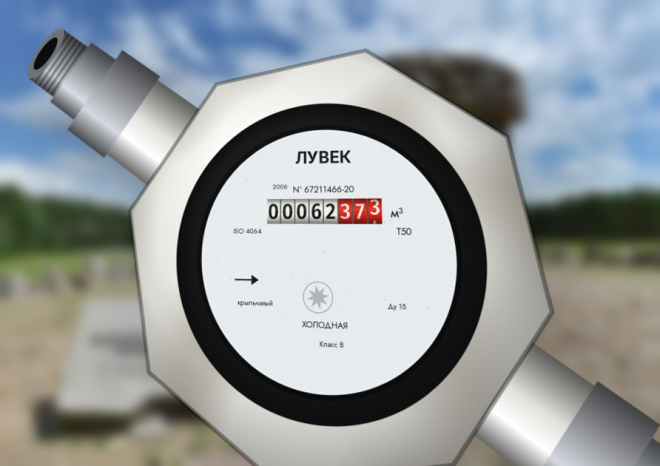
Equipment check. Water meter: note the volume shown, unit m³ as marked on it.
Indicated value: 62.373 m³
